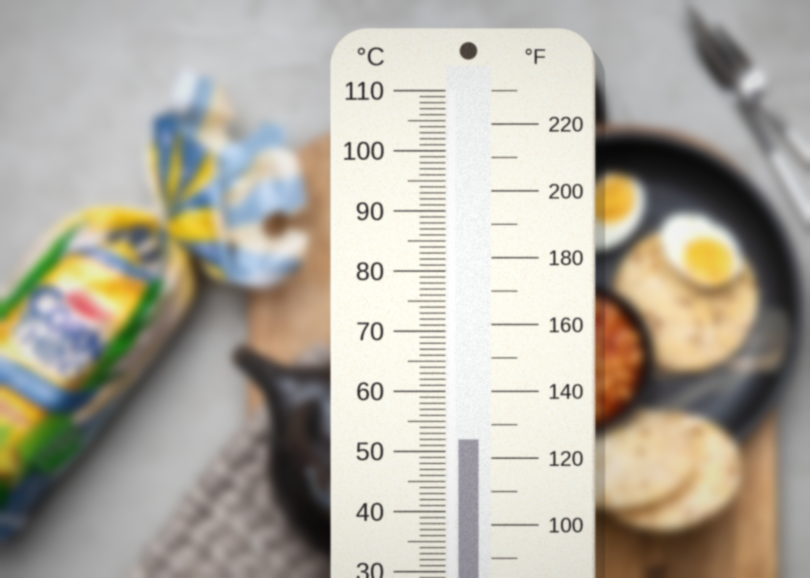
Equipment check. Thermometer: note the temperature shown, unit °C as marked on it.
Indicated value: 52 °C
